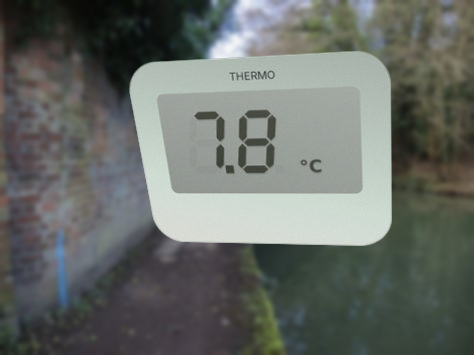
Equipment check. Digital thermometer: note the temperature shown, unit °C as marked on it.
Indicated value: 7.8 °C
